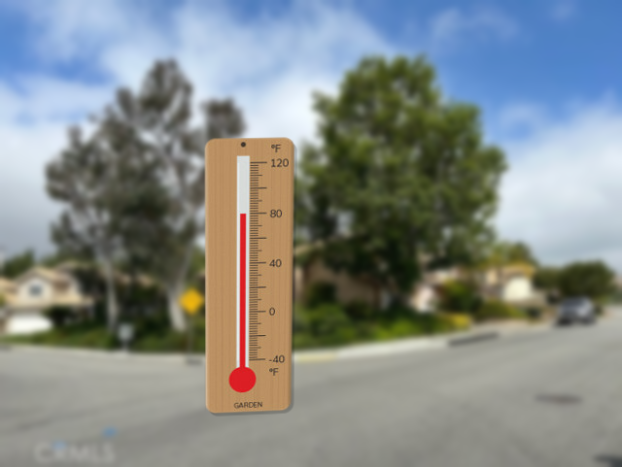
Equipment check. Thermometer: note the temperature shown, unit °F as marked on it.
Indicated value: 80 °F
